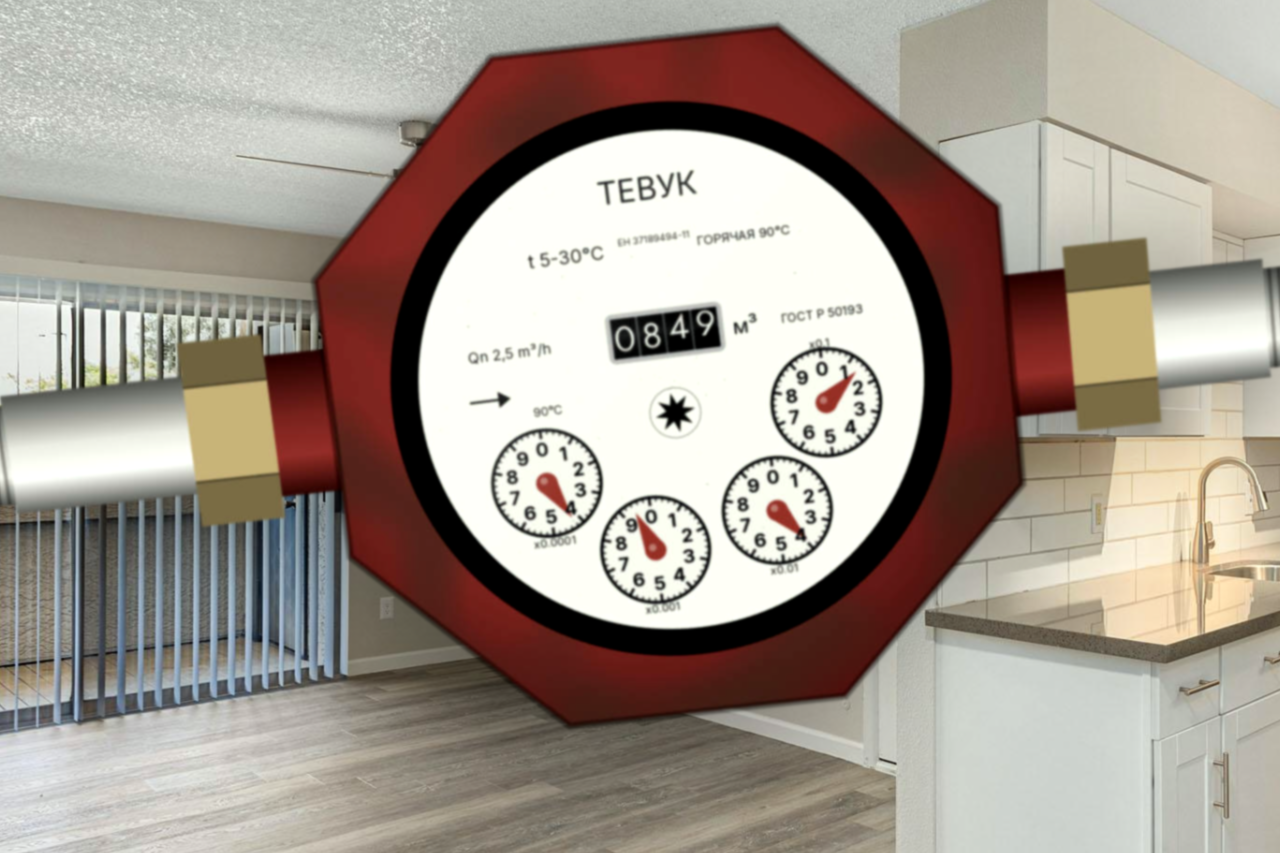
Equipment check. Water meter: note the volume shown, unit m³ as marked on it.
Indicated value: 849.1394 m³
